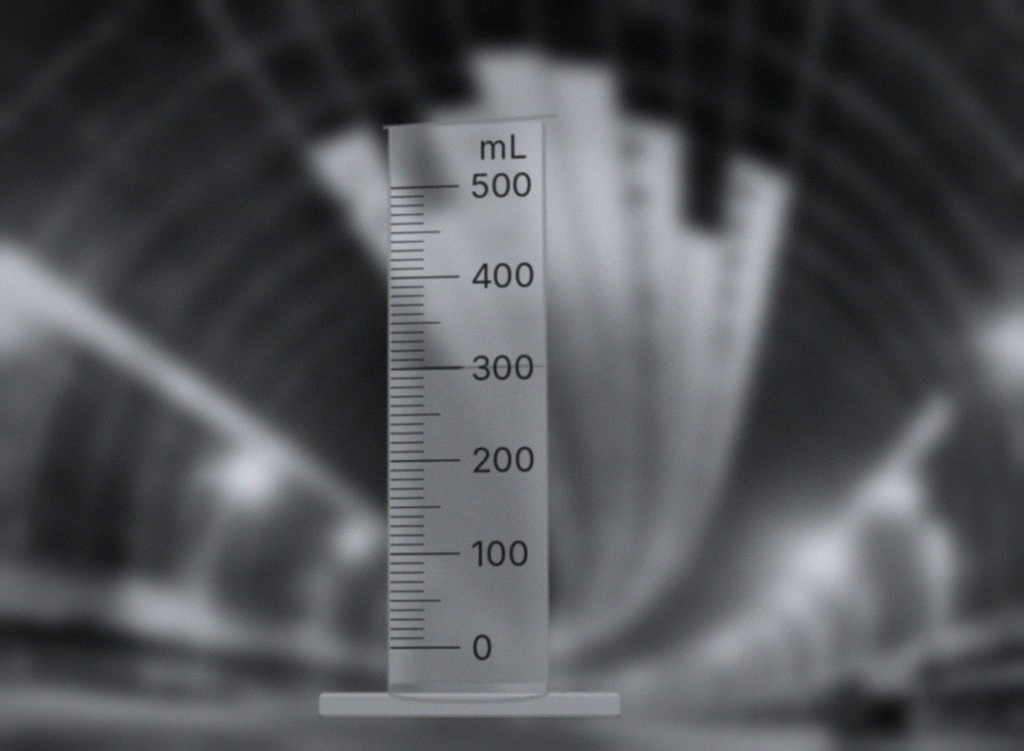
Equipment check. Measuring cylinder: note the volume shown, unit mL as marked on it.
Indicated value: 300 mL
